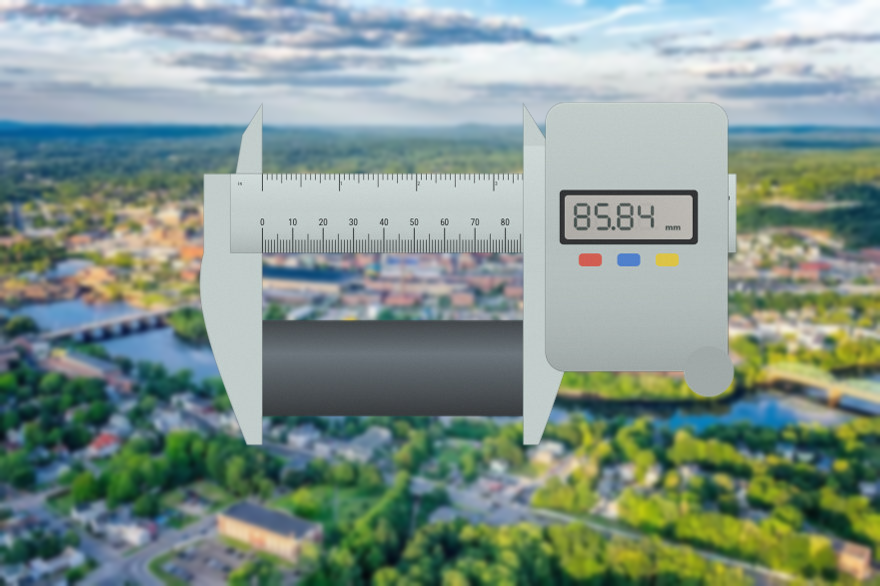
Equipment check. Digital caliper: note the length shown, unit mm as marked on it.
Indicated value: 85.84 mm
